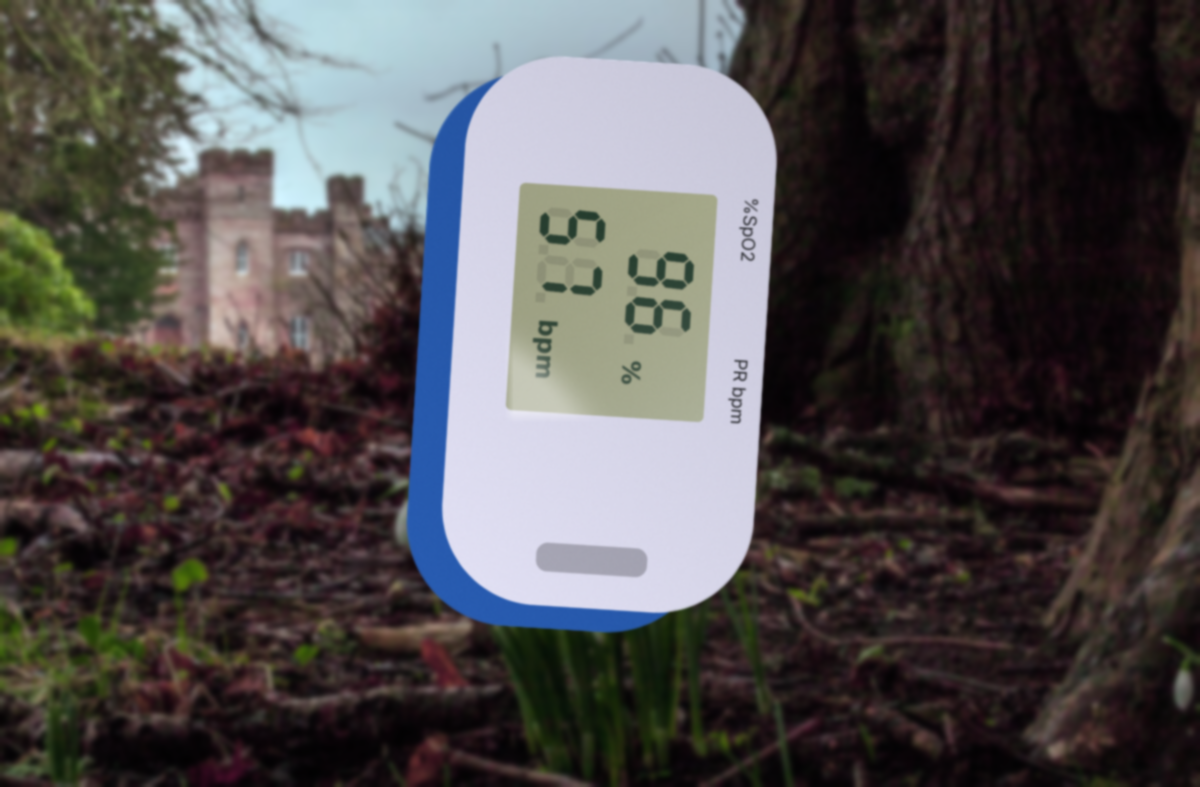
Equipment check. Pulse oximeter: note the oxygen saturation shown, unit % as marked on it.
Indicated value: 96 %
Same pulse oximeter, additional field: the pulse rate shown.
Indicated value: 57 bpm
